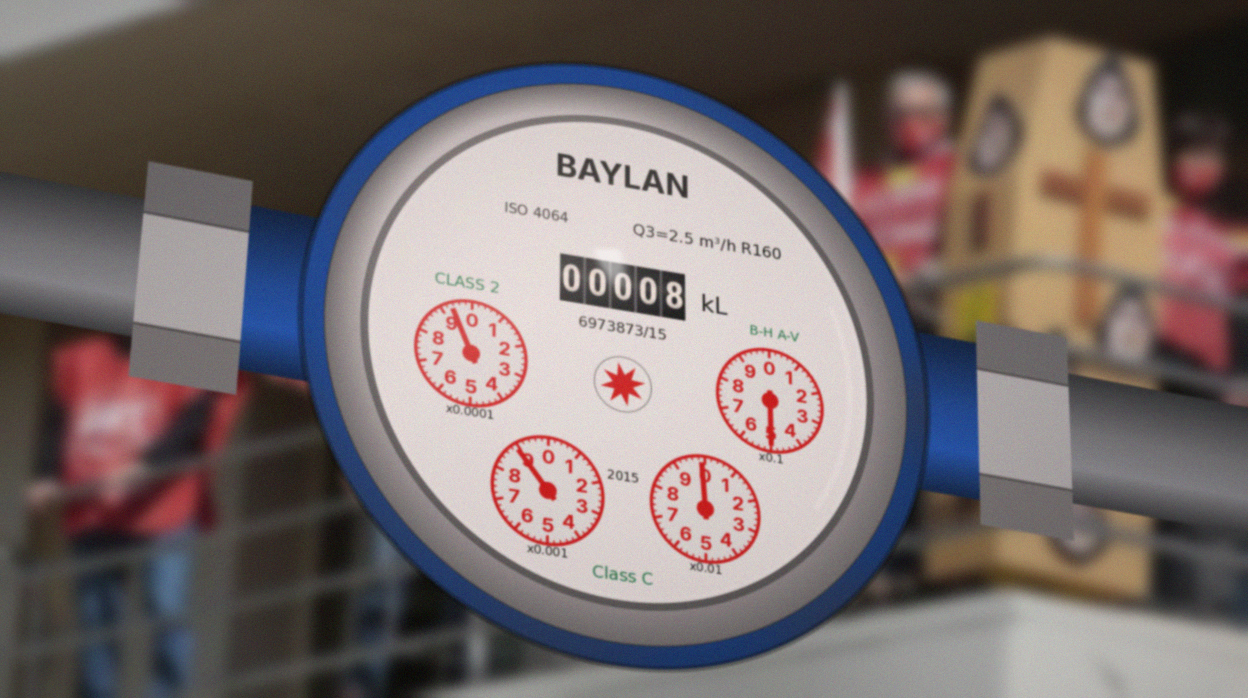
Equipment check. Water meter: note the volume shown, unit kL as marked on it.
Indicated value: 8.4989 kL
